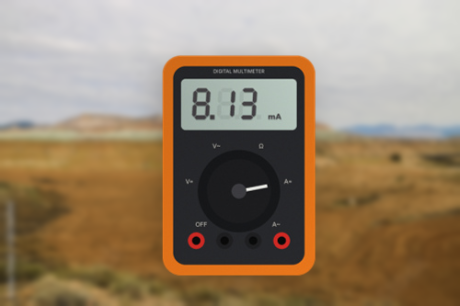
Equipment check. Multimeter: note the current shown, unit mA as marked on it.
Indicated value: 8.13 mA
